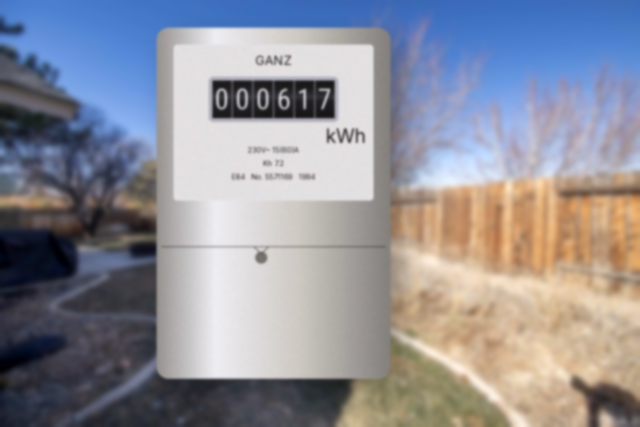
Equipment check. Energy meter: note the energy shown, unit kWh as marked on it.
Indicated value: 617 kWh
